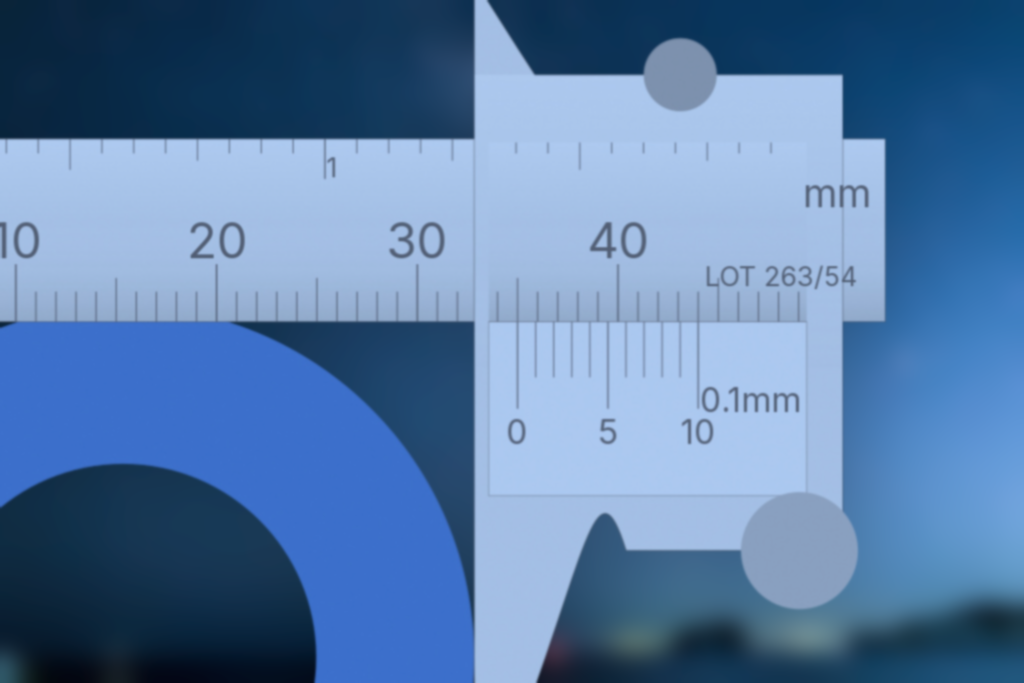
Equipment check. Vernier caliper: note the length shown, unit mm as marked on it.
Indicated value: 35.0 mm
